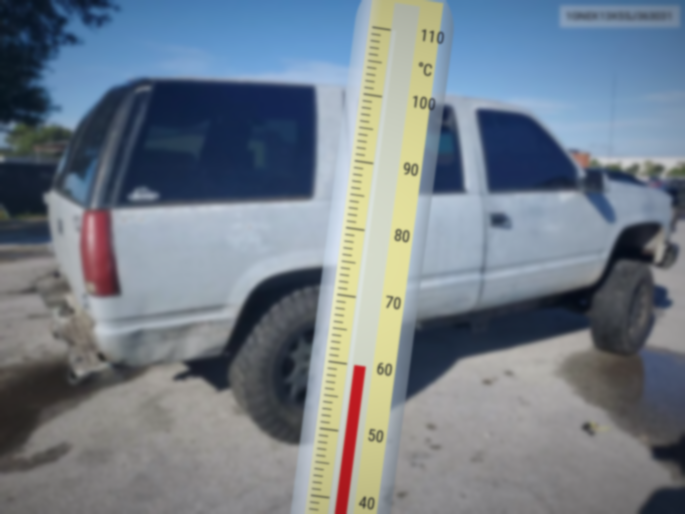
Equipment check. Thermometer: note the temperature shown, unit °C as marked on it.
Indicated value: 60 °C
